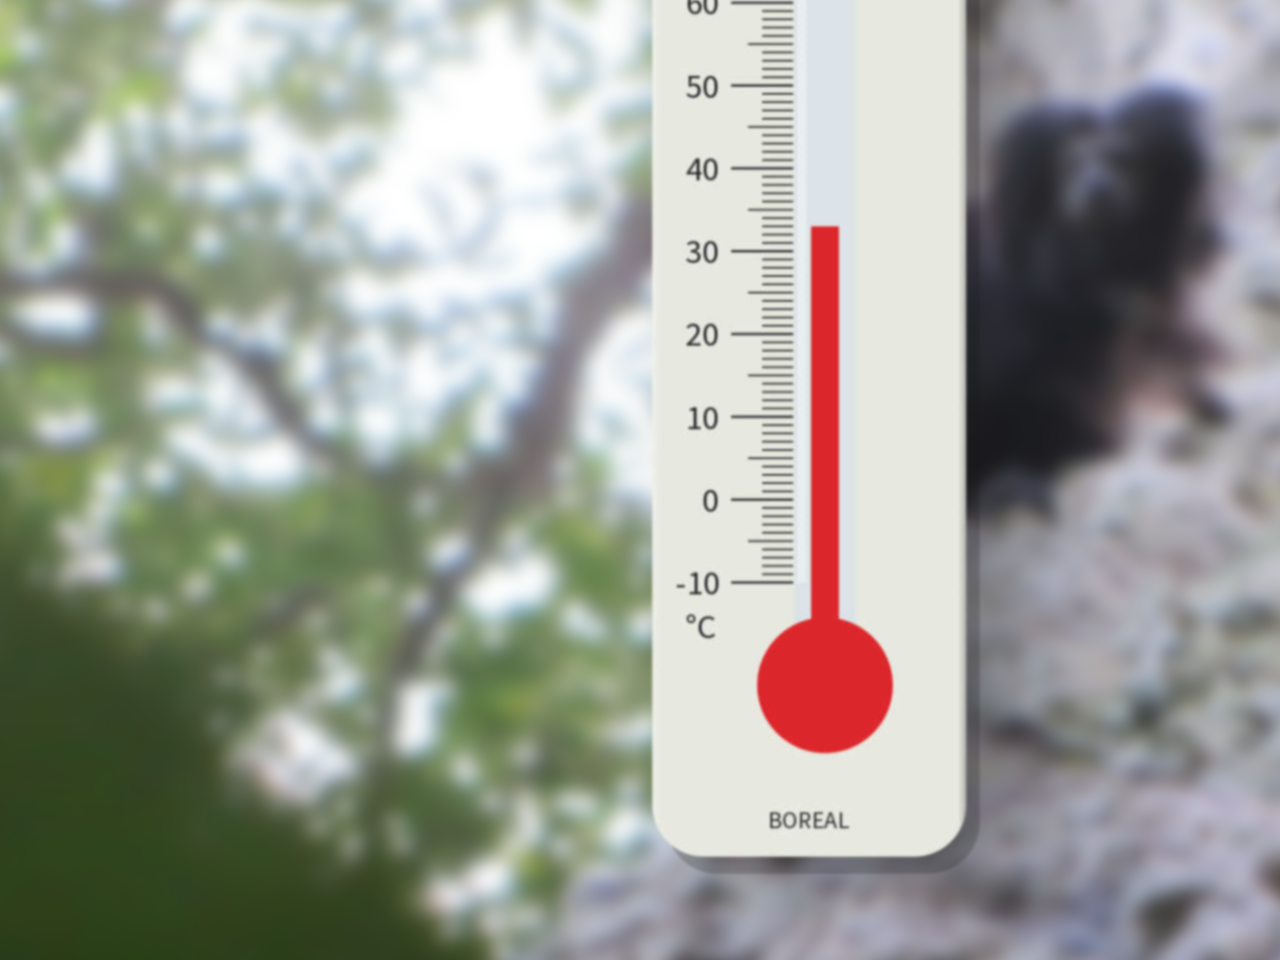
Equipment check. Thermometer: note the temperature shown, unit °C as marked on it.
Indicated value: 33 °C
